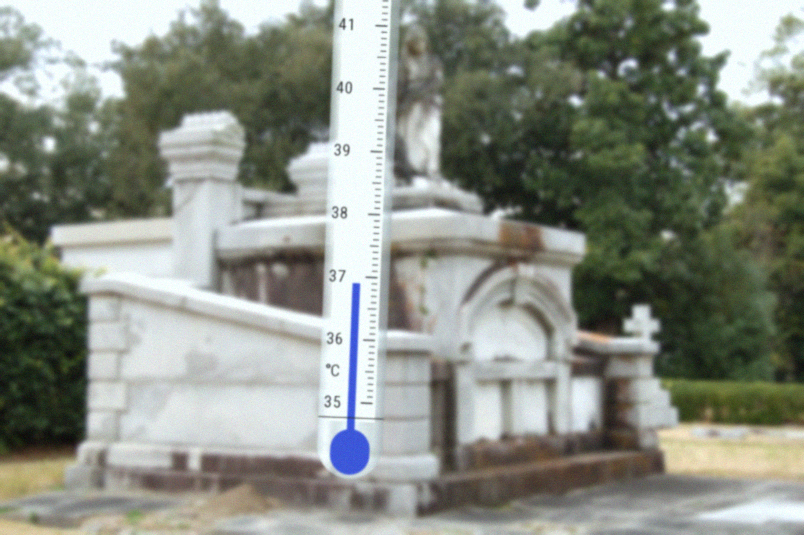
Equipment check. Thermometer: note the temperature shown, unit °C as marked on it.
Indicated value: 36.9 °C
